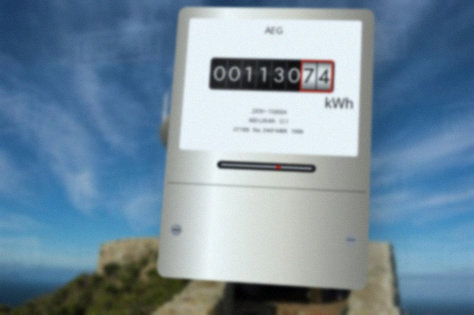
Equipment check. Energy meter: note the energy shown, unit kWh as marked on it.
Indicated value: 1130.74 kWh
